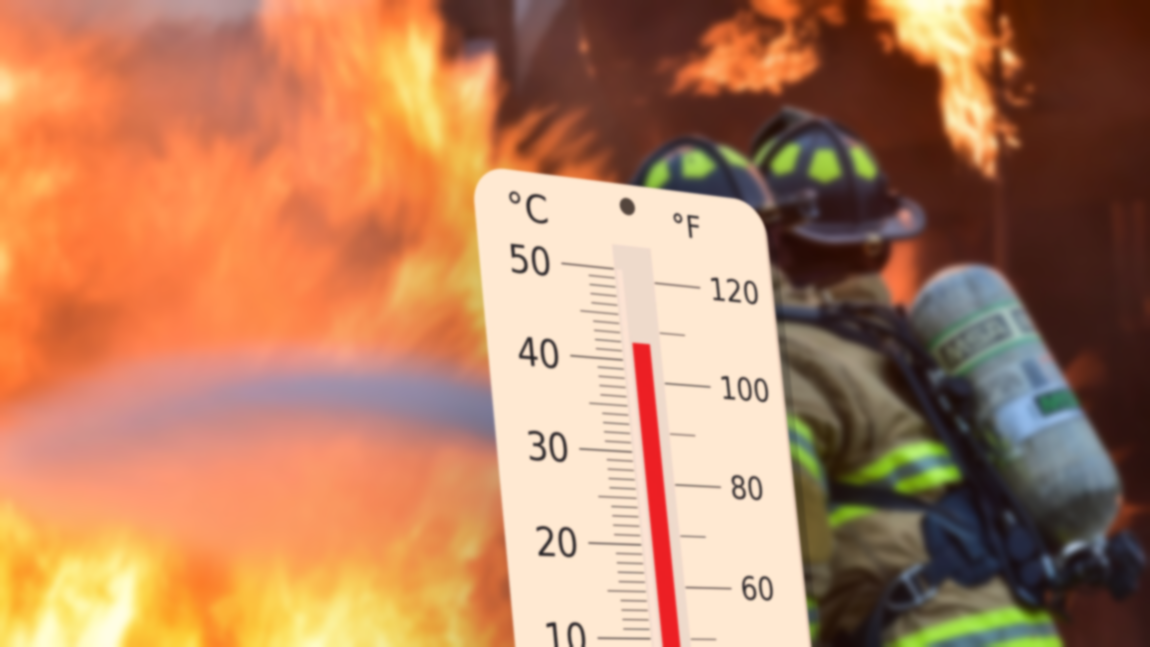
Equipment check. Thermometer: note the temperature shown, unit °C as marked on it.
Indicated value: 42 °C
